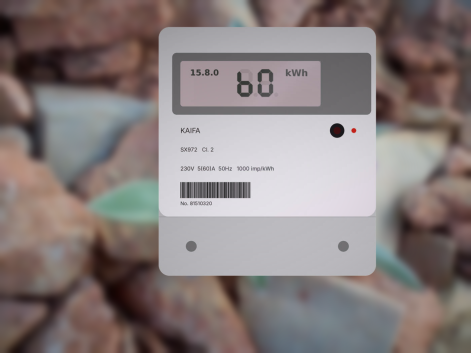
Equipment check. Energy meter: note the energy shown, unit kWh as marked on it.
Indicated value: 60 kWh
